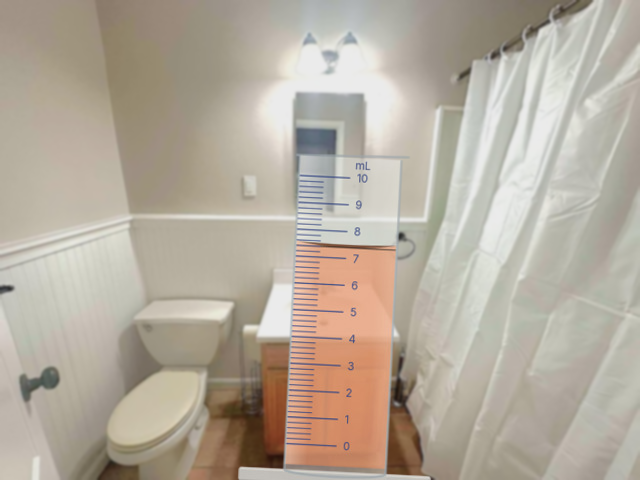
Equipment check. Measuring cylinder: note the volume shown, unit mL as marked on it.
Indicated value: 7.4 mL
